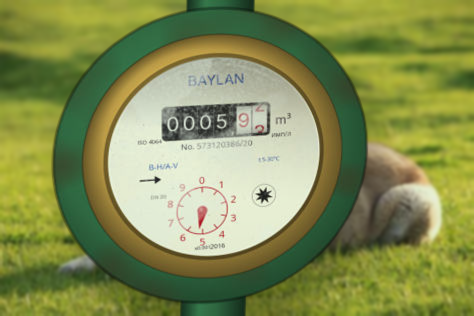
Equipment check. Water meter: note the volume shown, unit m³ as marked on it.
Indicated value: 5.925 m³
